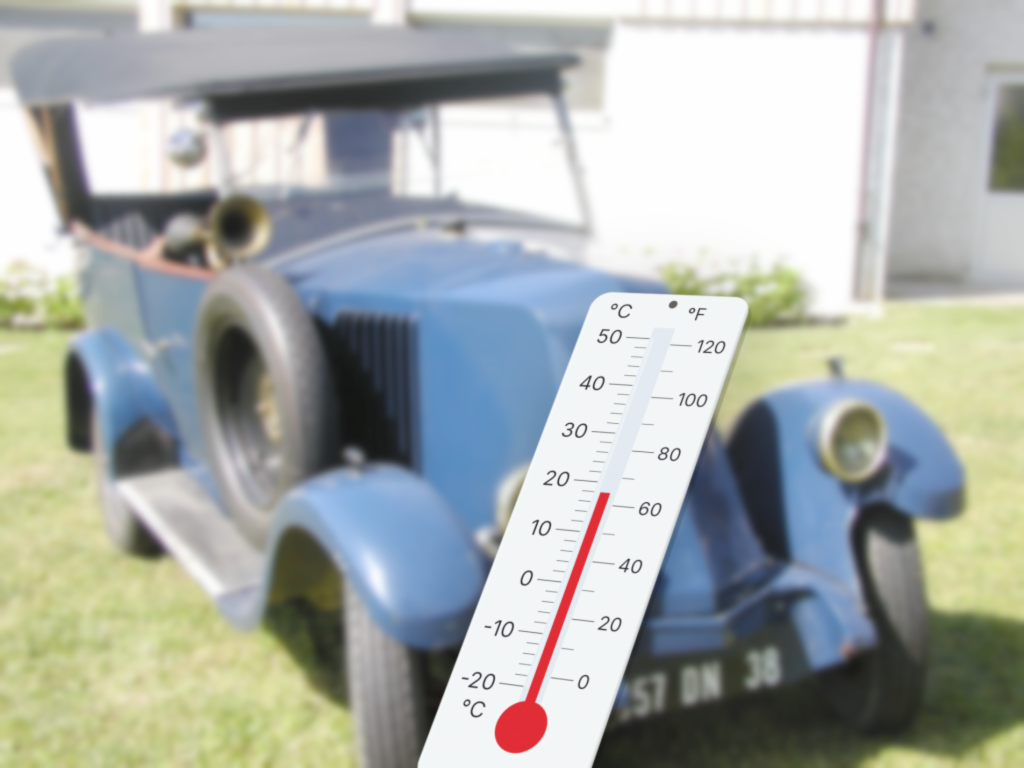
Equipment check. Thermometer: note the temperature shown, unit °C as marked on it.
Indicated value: 18 °C
